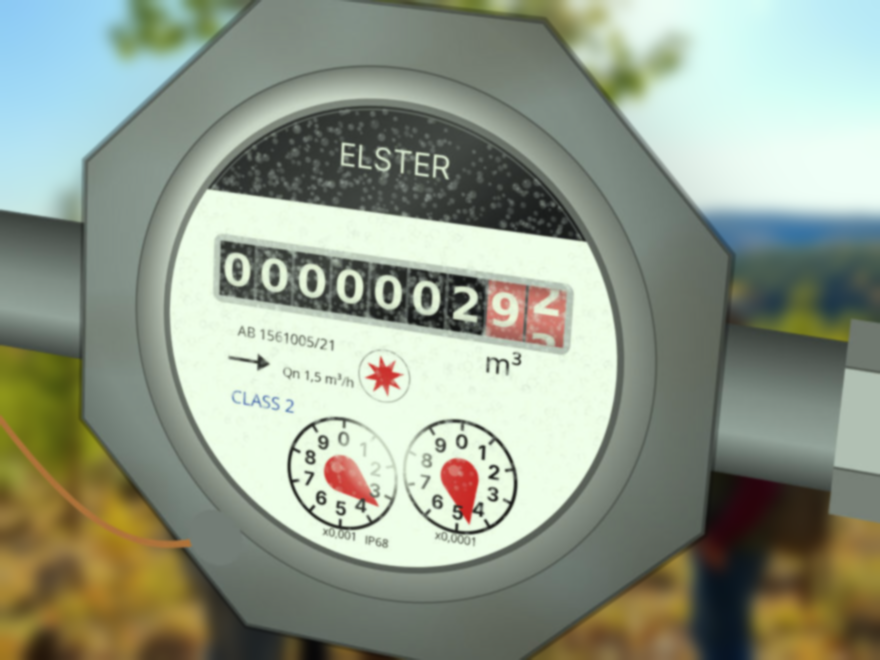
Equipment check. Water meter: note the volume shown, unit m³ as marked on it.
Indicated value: 2.9234 m³
